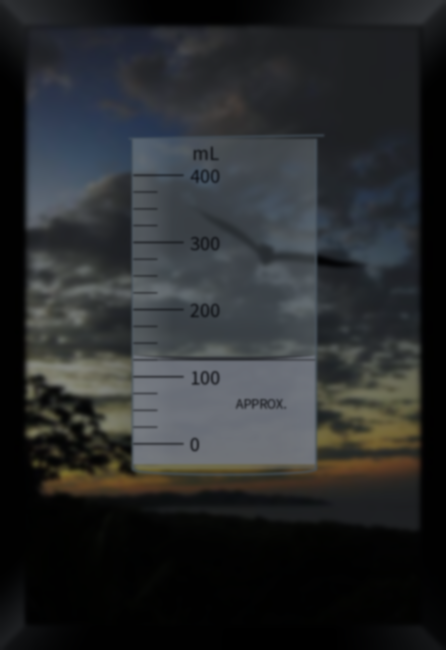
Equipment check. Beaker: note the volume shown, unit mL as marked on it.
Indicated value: 125 mL
